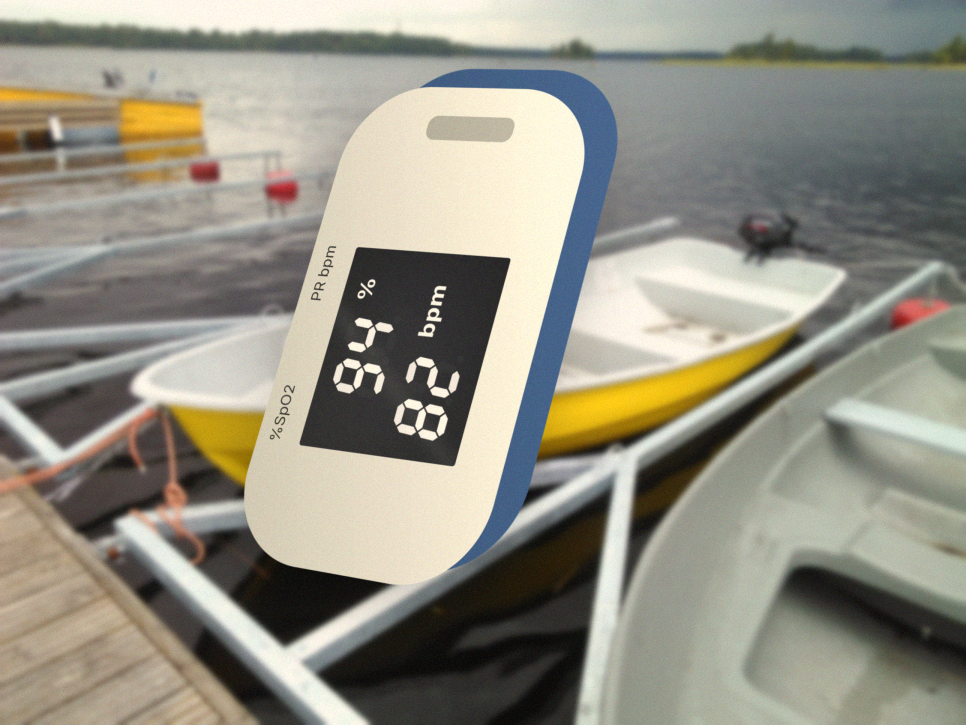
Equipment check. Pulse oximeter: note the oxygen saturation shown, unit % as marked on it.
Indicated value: 94 %
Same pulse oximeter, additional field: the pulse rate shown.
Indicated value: 82 bpm
